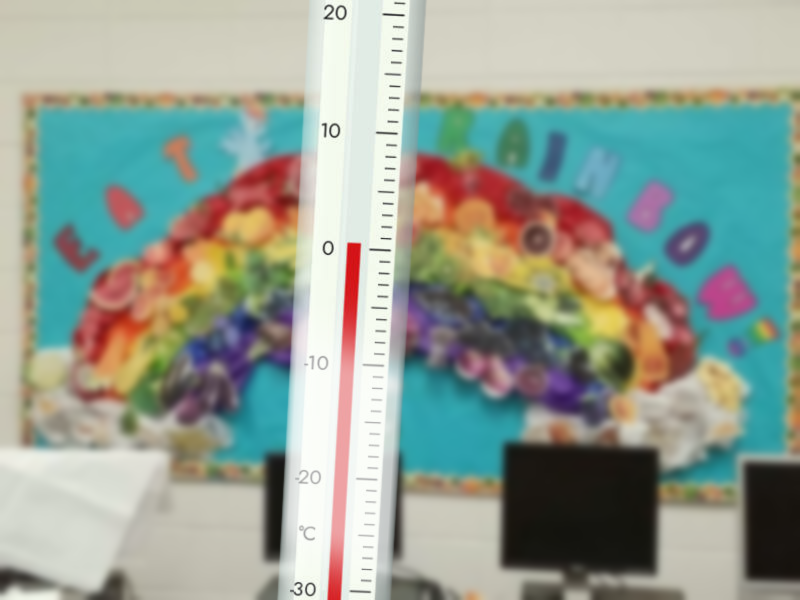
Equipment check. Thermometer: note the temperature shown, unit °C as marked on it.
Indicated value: 0.5 °C
